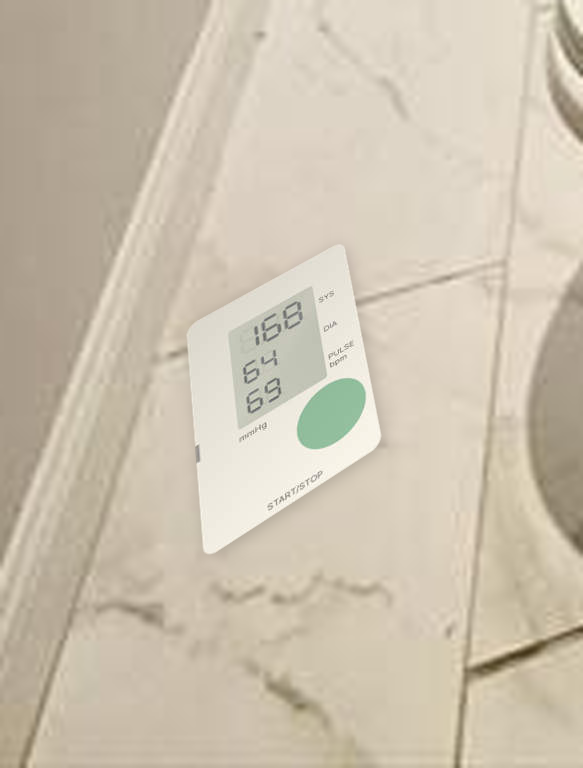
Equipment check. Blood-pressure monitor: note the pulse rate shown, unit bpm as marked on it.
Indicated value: 69 bpm
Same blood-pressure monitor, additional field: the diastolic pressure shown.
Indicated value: 64 mmHg
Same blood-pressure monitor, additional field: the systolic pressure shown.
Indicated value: 168 mmHg
